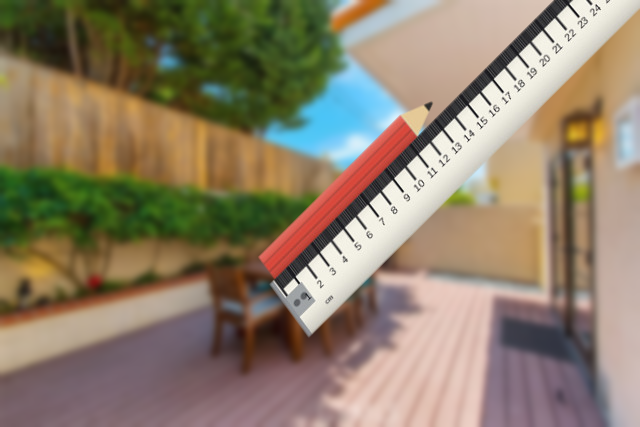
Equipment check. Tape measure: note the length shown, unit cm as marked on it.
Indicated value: 13.5 cm
